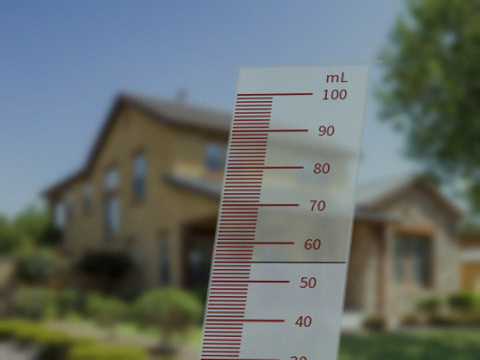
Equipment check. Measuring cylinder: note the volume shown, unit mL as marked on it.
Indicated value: 55 mL
